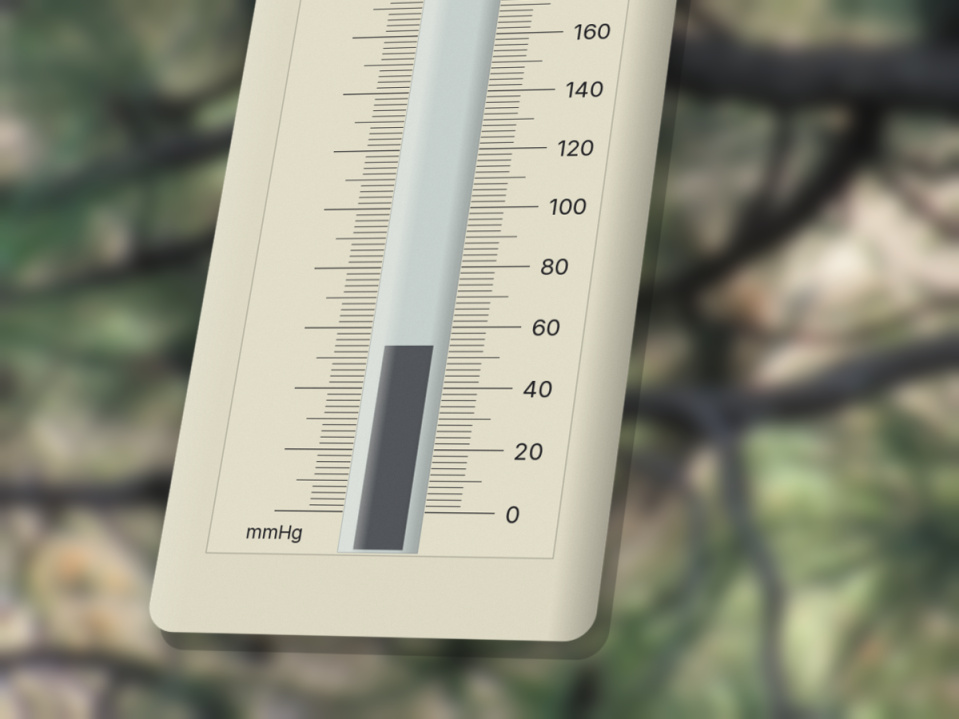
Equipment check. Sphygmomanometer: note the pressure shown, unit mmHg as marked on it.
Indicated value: 54 mmHg
